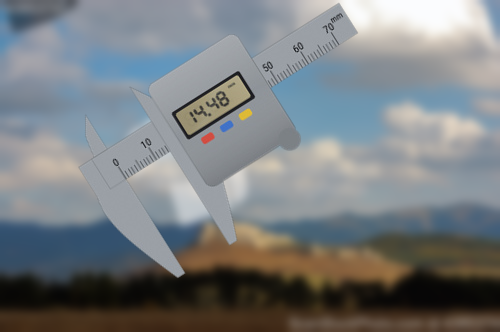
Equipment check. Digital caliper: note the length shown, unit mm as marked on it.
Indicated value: 14.48 mm
